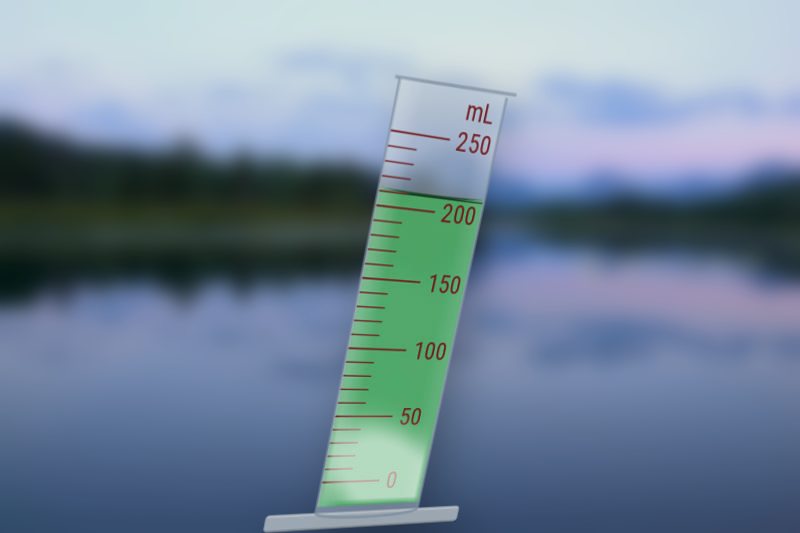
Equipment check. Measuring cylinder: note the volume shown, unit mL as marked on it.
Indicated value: 210 mL
